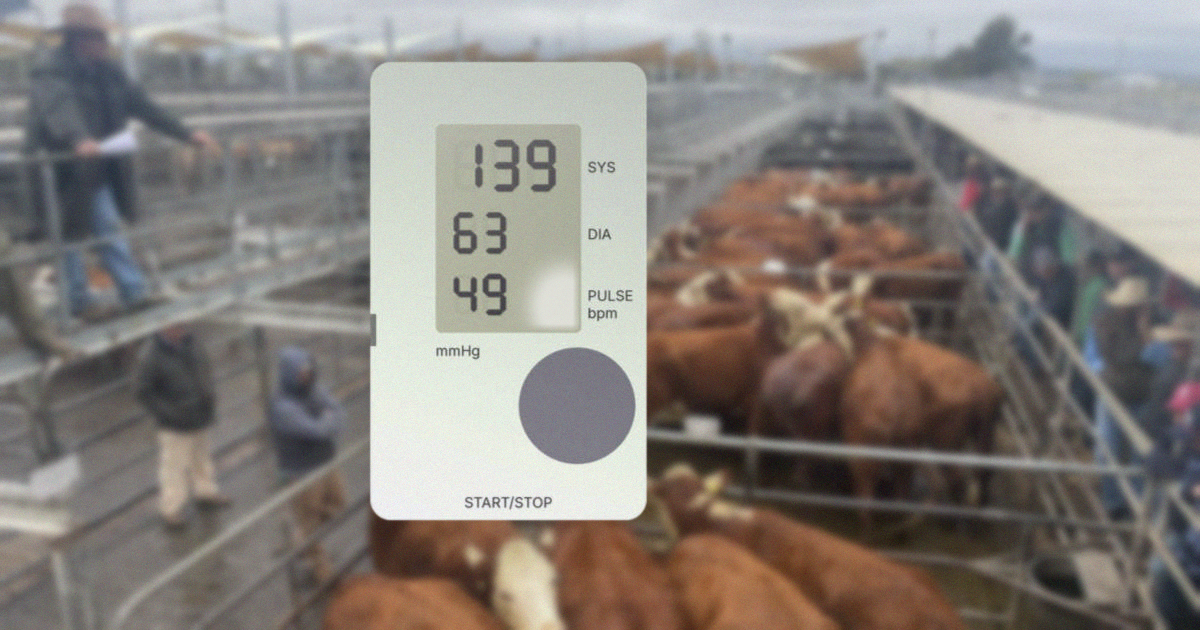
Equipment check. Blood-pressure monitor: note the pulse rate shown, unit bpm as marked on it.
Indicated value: 49 bpm
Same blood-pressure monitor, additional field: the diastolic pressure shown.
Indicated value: 63 mmHg
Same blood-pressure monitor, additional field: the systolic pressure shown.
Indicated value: 139 mmHg
